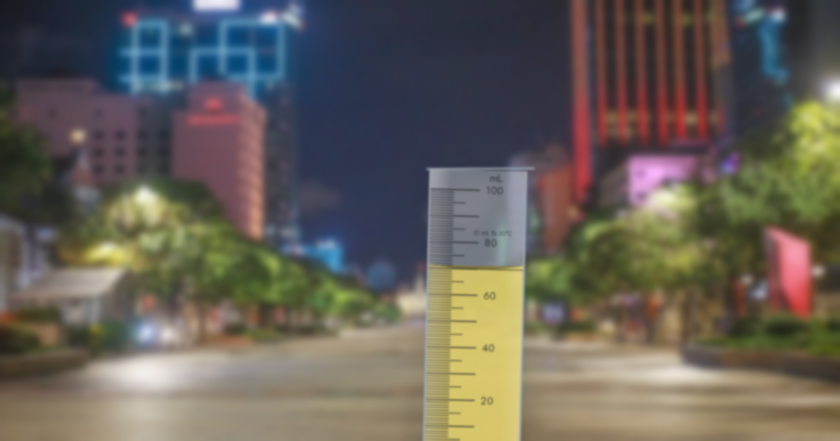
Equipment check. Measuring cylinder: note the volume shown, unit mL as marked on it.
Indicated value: 70 mL
